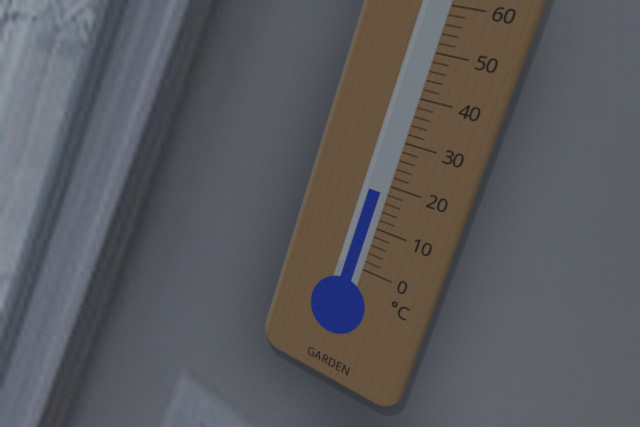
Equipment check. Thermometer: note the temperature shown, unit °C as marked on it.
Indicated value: 18 °C
